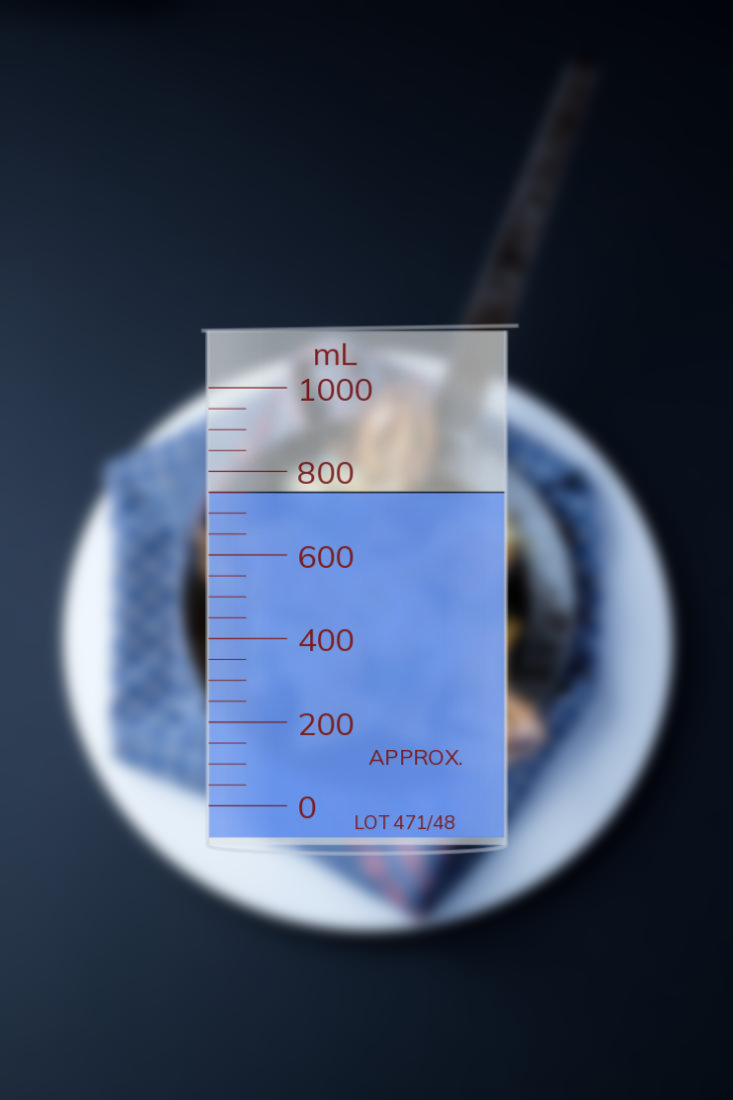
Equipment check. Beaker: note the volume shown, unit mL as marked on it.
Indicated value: 750 mL
